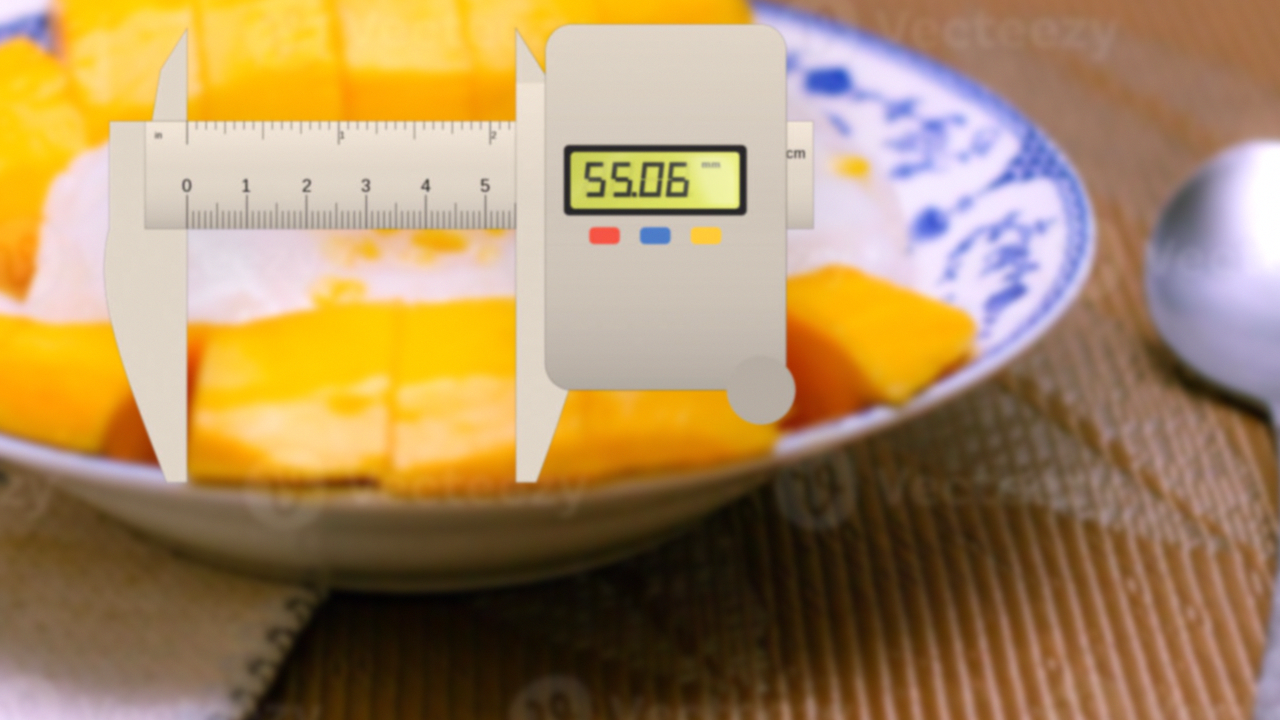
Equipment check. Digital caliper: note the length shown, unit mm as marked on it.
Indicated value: 55.06 mm
